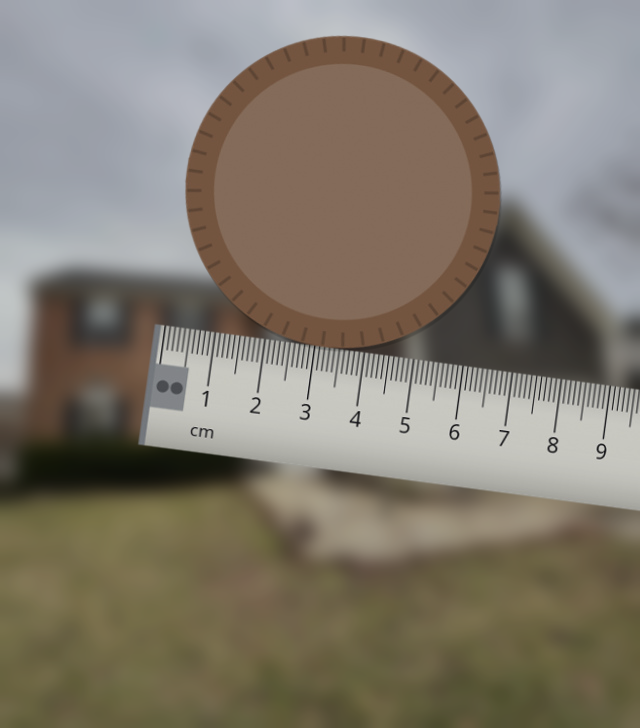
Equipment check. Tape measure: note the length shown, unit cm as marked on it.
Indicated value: 6.3 cm
